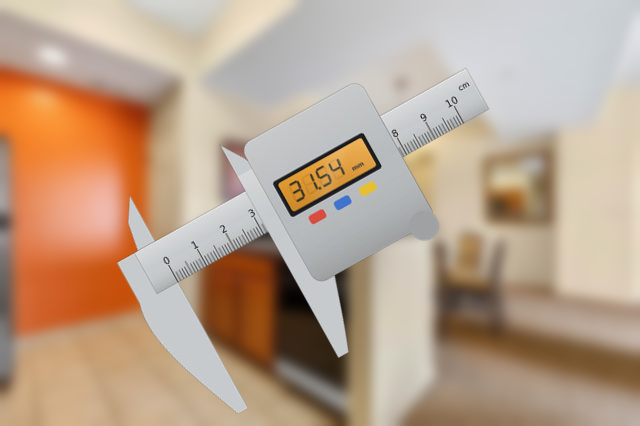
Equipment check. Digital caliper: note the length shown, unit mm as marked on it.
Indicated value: 31.54 mm
